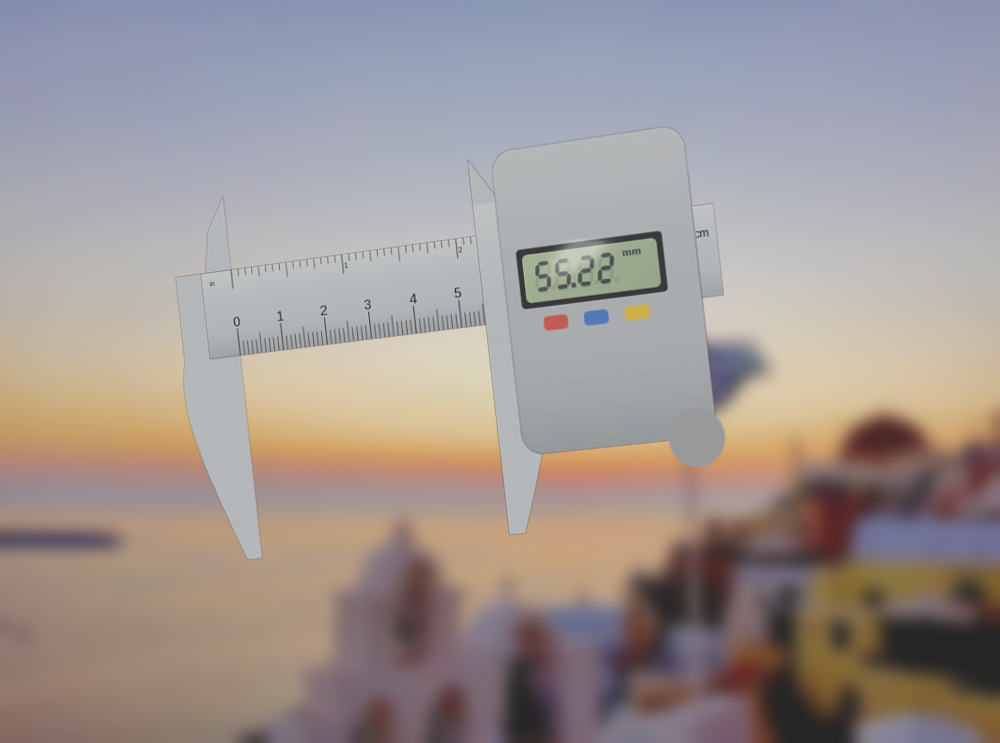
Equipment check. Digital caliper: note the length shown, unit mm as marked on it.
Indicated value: 55.22 mm
